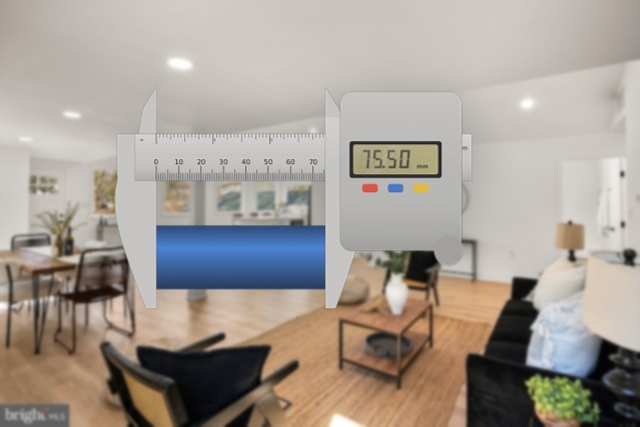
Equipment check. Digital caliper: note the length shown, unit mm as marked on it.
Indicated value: 75.50 mm
